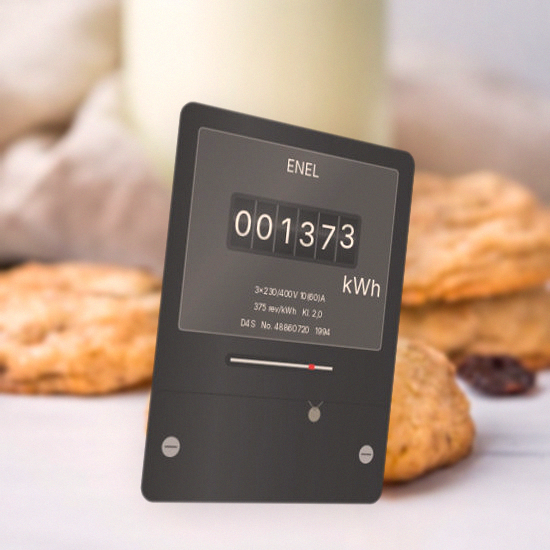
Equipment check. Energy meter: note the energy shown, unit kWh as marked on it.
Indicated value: 1373 kWh
